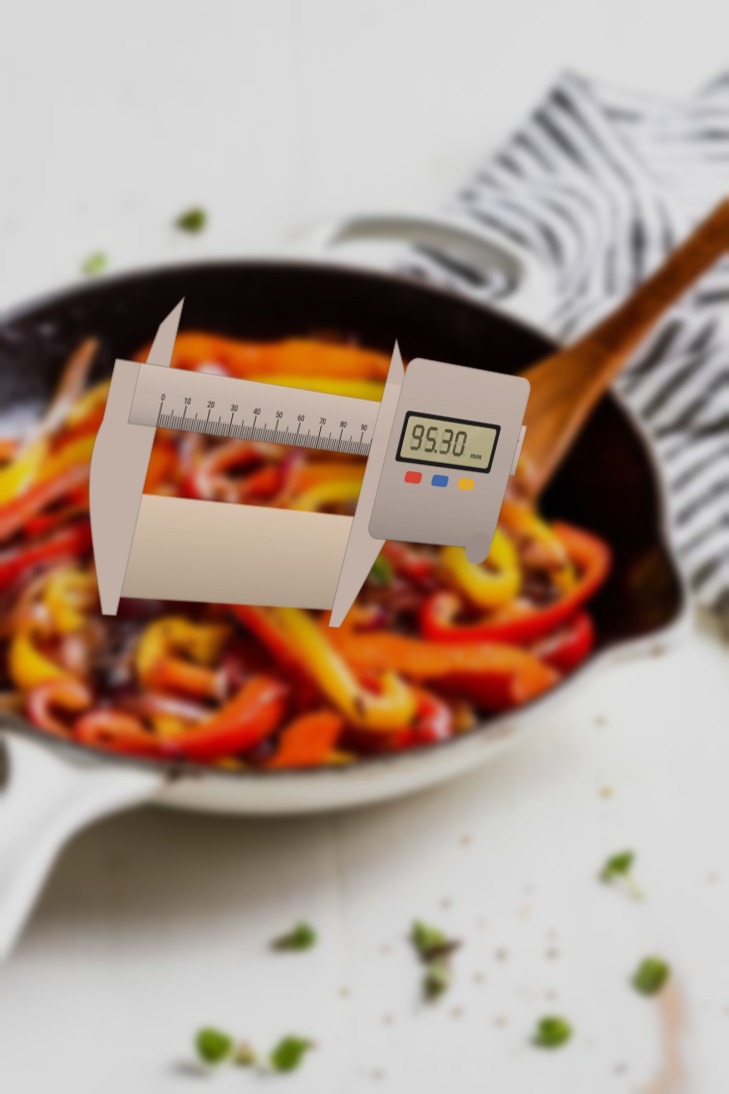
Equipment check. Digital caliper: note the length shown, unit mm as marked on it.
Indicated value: 95.30 mm
